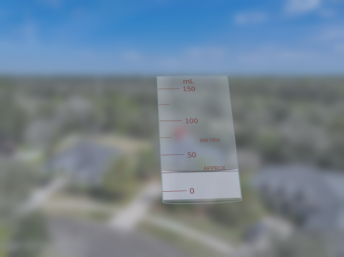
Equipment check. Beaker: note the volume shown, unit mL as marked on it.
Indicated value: 25 mL
